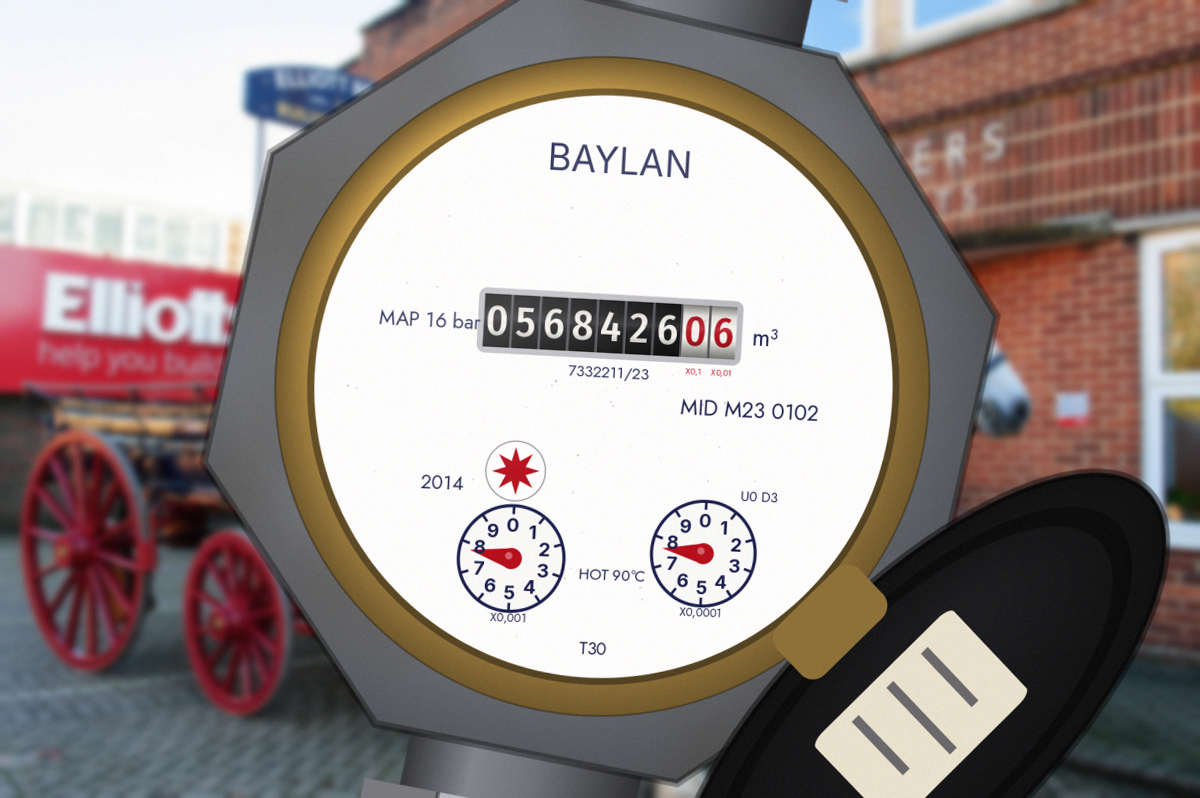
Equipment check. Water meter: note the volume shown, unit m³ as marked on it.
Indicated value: 568426.0677 m³
